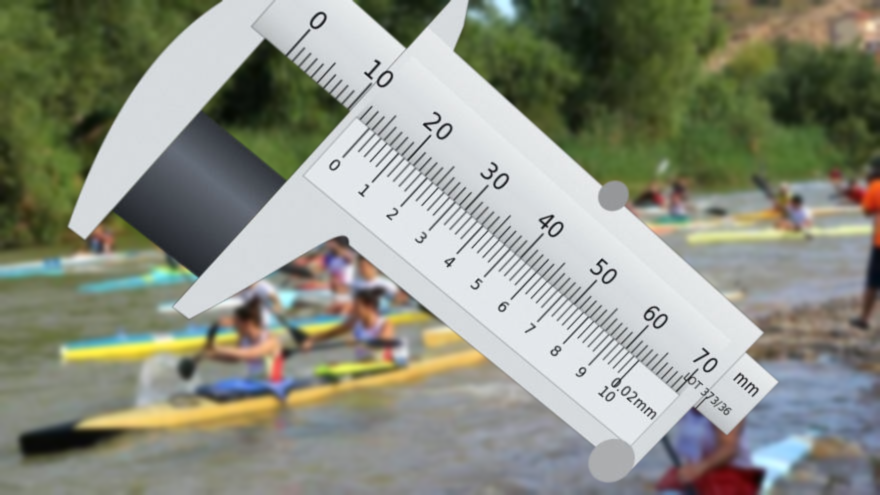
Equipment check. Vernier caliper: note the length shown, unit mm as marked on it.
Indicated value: 13.6 mm
